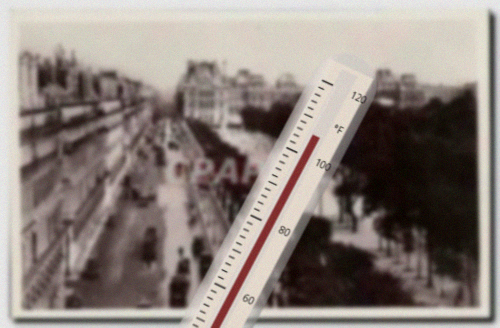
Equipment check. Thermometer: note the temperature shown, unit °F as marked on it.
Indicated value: 106 °F
